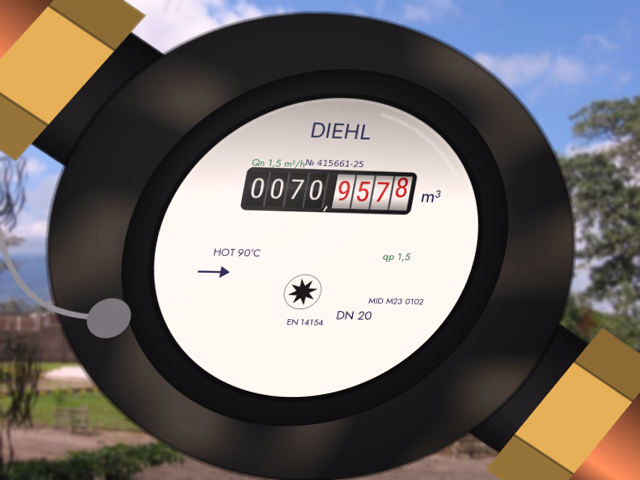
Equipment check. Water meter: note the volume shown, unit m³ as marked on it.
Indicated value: 70.9578 m³
